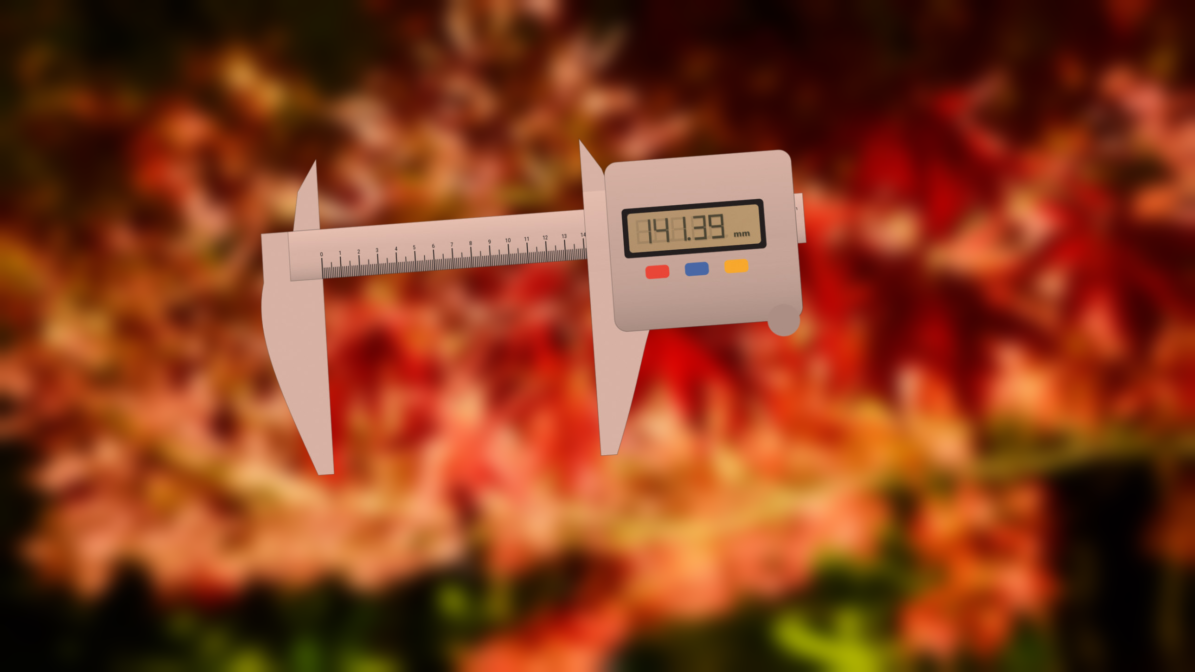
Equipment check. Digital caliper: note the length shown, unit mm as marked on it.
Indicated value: 141.39 mm
